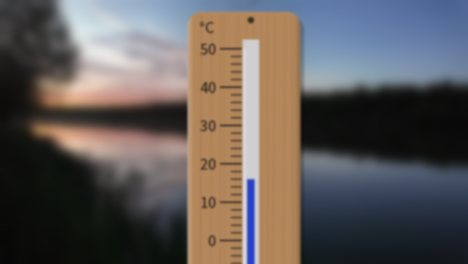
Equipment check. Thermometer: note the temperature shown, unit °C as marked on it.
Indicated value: 16 °C
